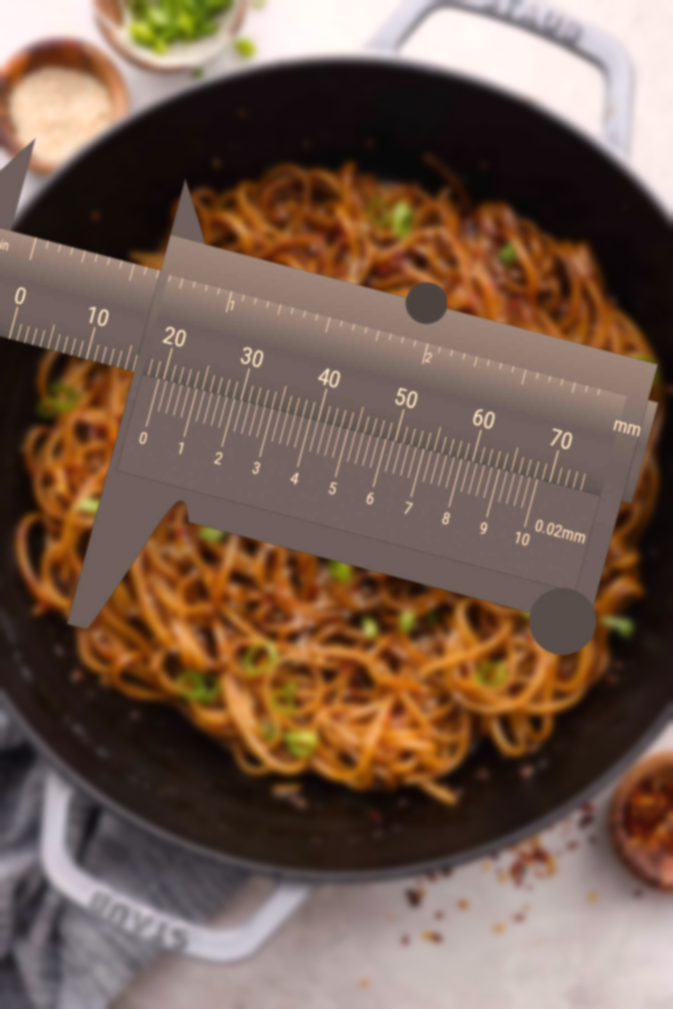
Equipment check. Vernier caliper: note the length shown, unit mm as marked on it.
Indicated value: 19.4 mm
